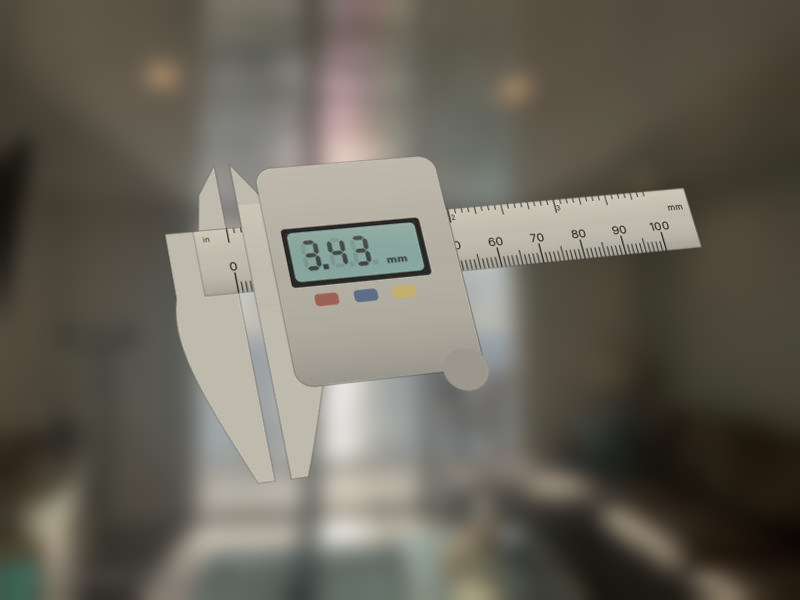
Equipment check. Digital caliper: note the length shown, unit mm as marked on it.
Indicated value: 3.43 mm
